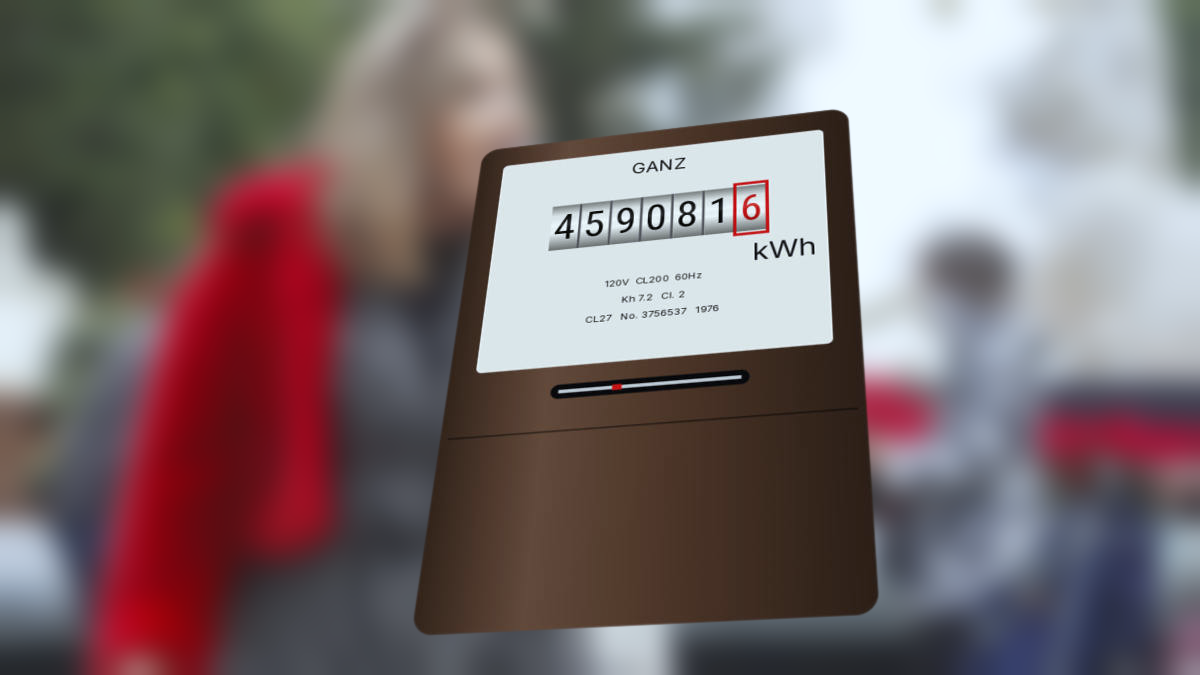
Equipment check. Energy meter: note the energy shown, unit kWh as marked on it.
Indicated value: 459081.6 kWh
